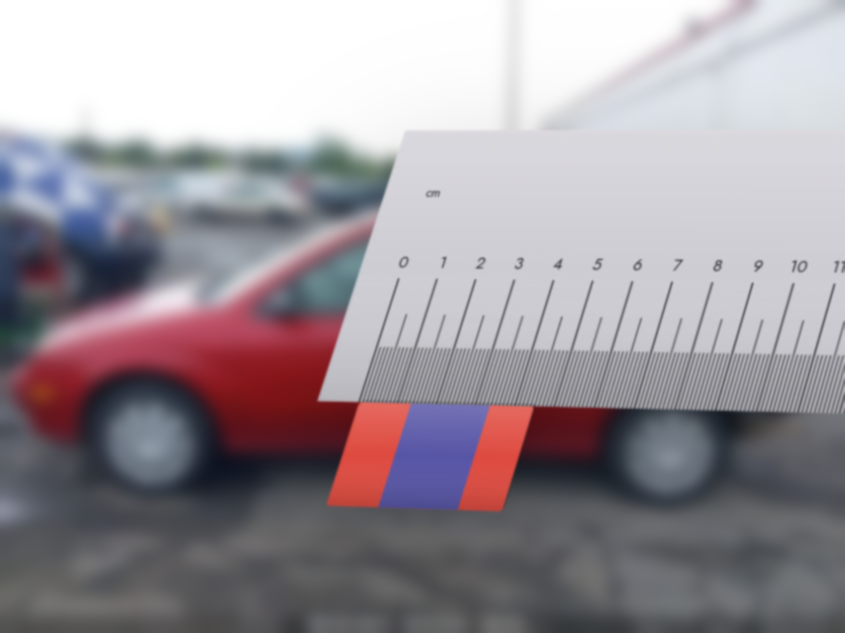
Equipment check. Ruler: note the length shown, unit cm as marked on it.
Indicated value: 4.5 cm
